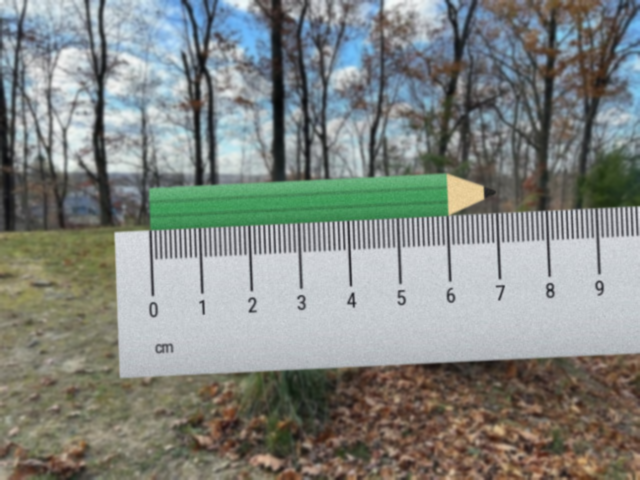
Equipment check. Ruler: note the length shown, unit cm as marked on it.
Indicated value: 7 cm
